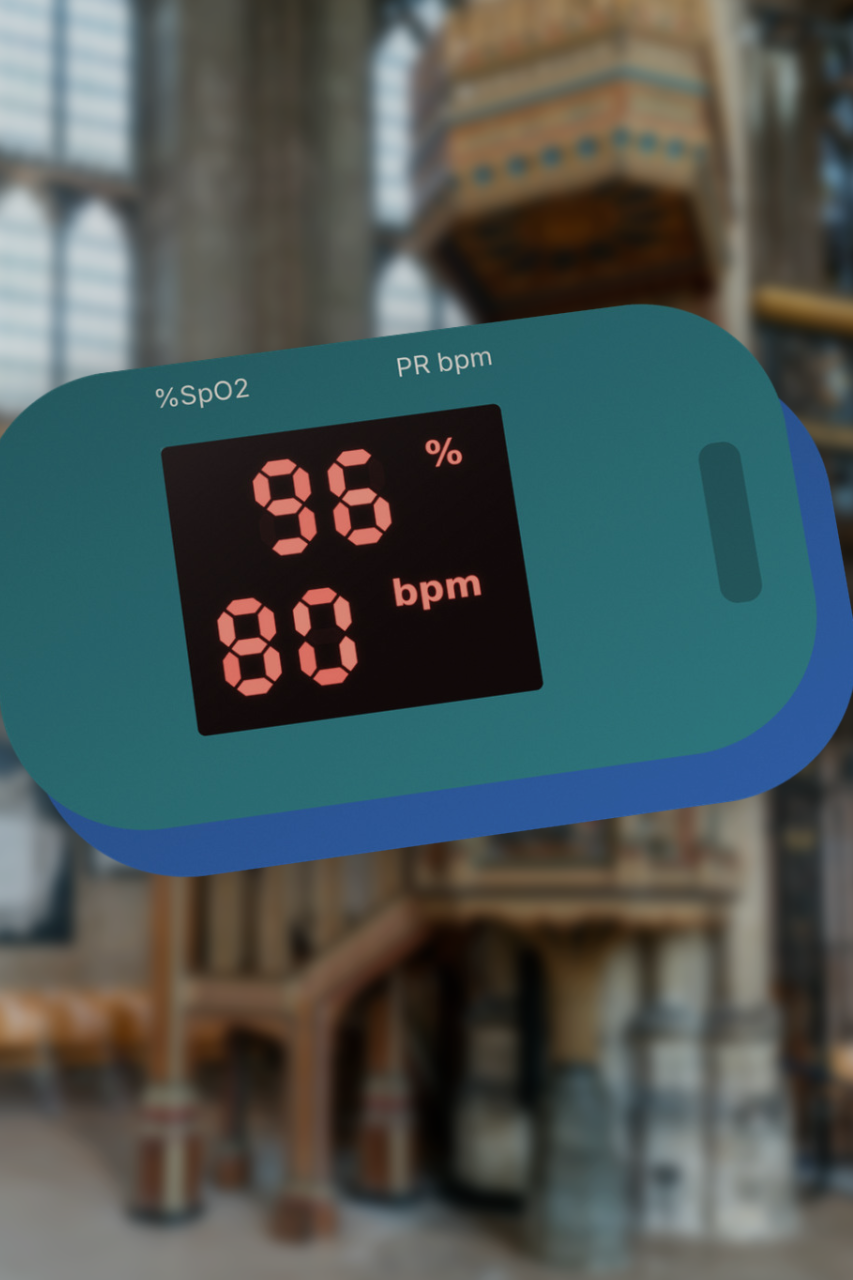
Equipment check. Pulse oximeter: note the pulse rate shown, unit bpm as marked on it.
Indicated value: 80 bpm
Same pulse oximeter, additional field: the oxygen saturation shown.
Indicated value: 96 %
